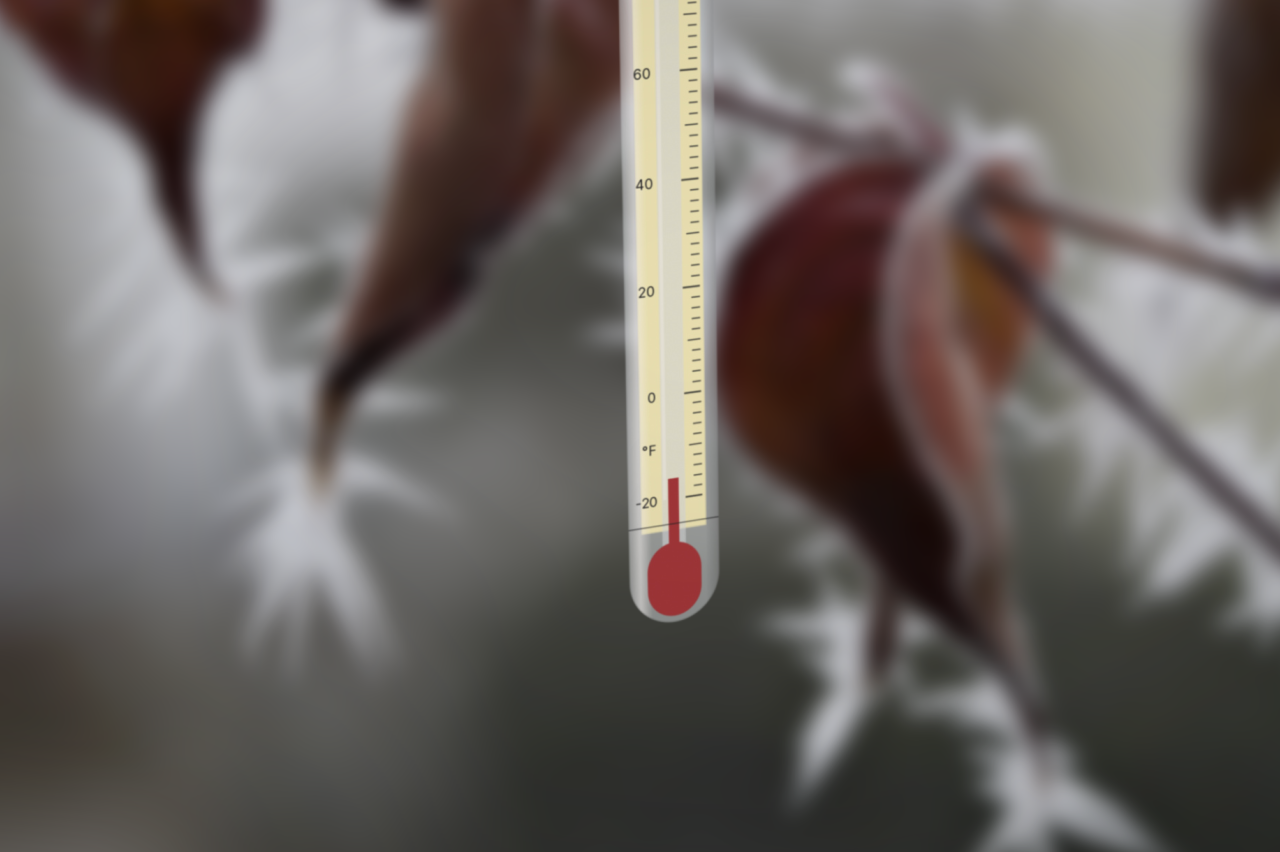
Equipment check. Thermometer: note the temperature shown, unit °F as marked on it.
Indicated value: -16 °F
